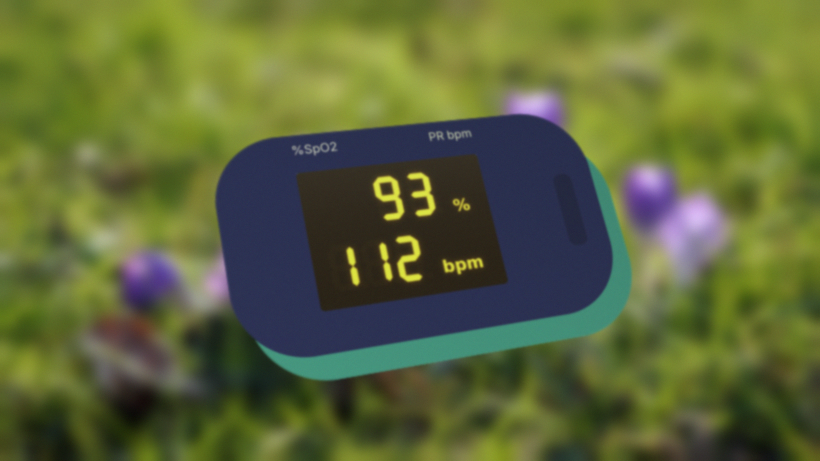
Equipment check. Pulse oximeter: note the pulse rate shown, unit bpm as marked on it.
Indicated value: 112 bpm
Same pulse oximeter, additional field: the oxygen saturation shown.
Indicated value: 93 %
